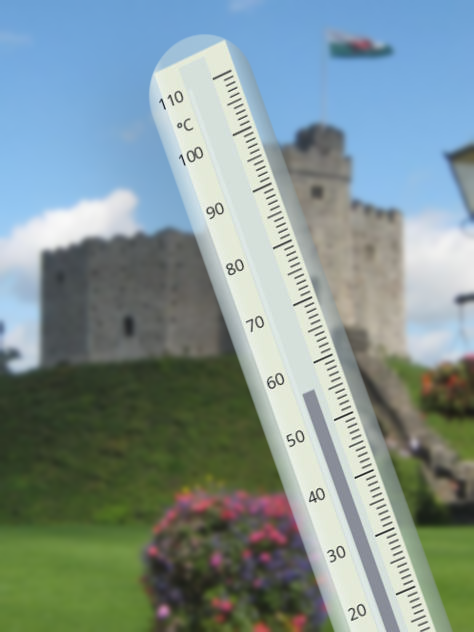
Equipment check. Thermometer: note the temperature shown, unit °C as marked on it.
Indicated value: 56 °C
